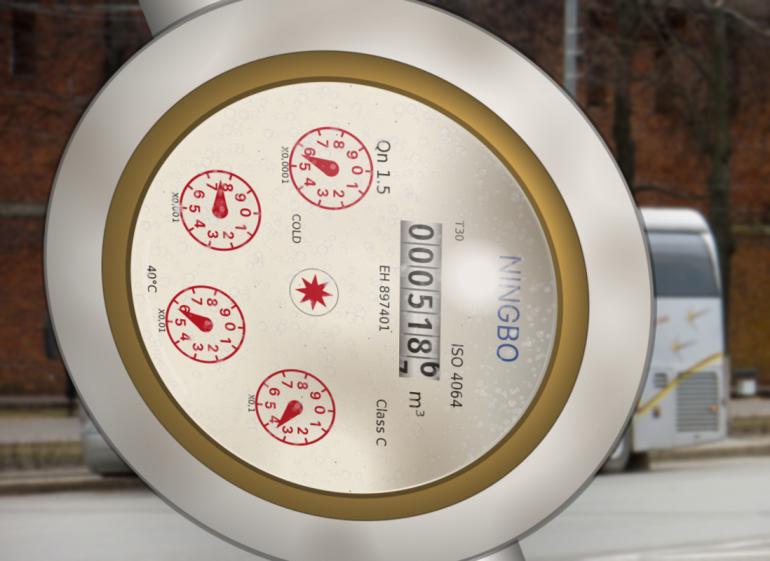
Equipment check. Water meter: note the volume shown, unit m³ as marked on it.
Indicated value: 5186.3575 m³
